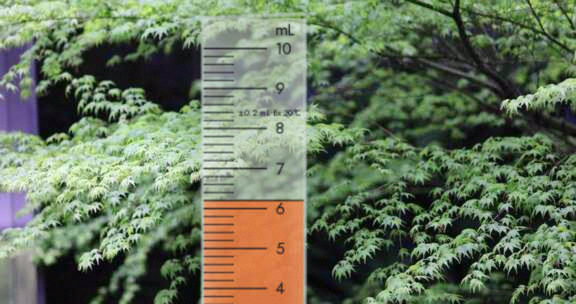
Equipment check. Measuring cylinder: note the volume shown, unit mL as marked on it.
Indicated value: 6.2 mL
